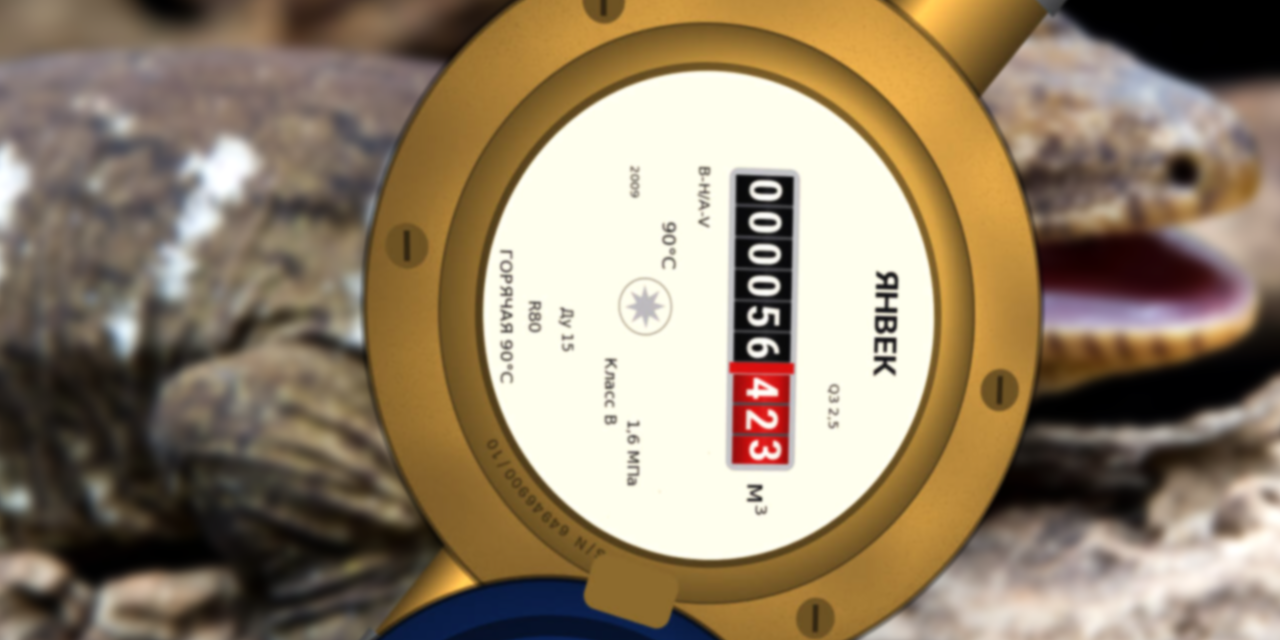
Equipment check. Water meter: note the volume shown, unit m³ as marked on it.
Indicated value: 56.423 m³
